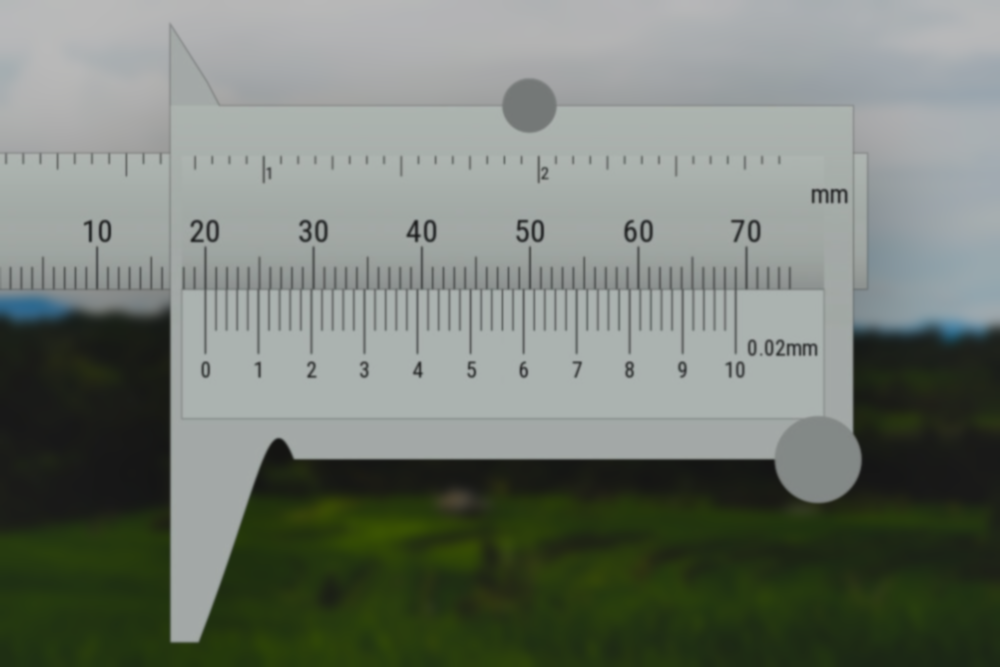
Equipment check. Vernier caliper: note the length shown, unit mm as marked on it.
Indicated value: 20.0 mm
